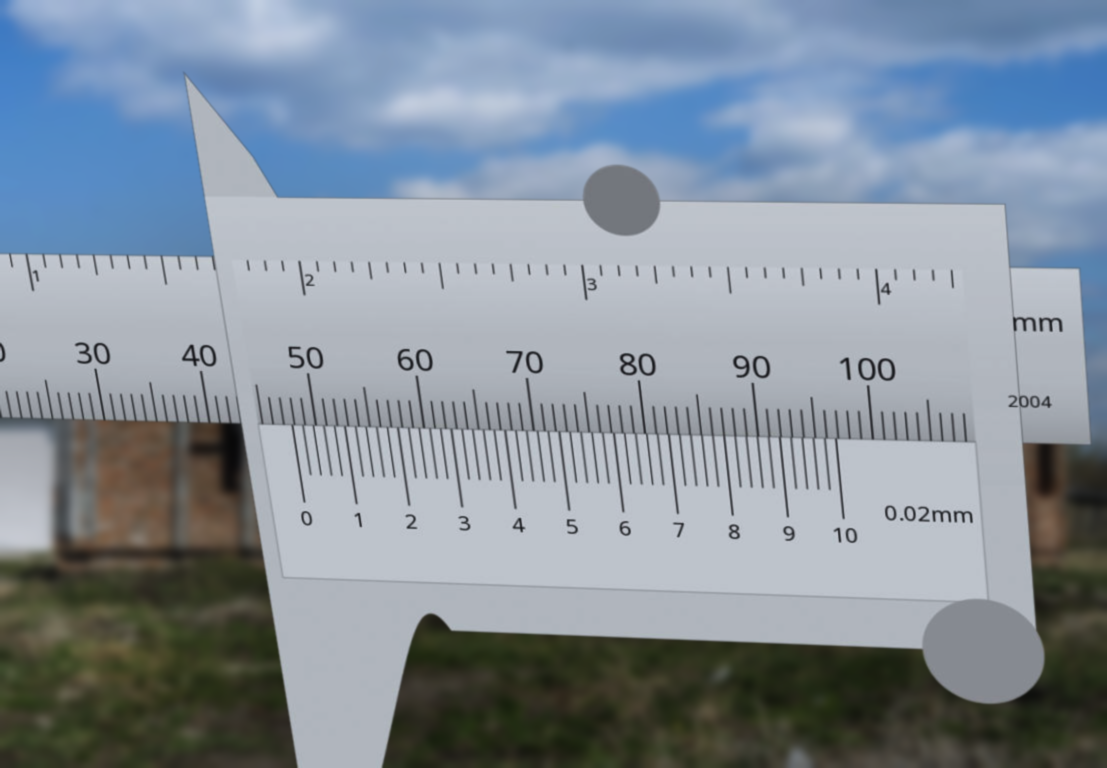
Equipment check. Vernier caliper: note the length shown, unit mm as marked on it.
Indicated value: 47.8 mm
